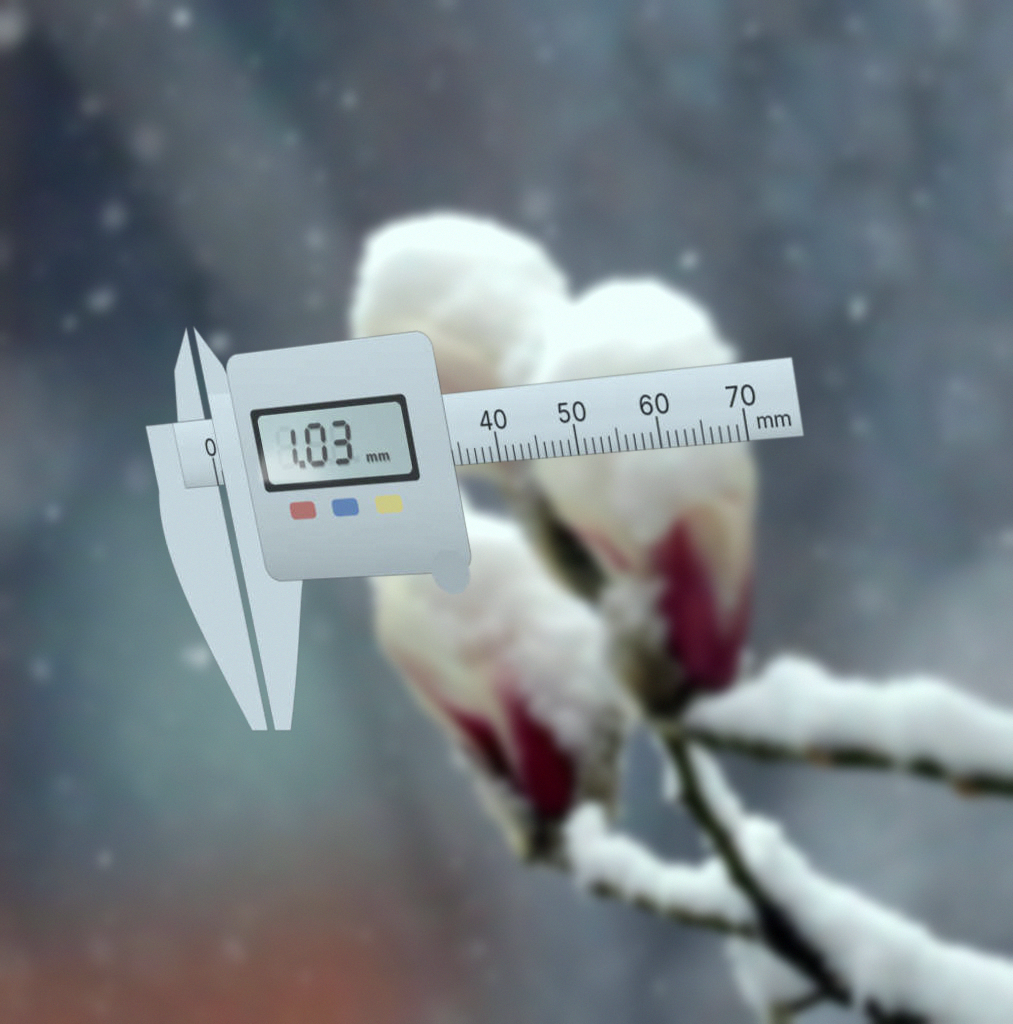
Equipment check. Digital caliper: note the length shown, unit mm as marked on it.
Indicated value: 1.03 mm
